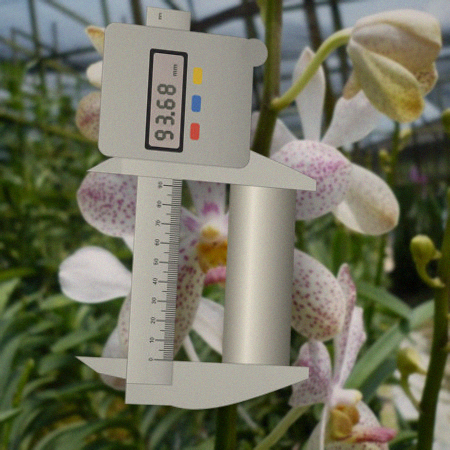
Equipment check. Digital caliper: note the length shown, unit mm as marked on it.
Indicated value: 93.68 mm
